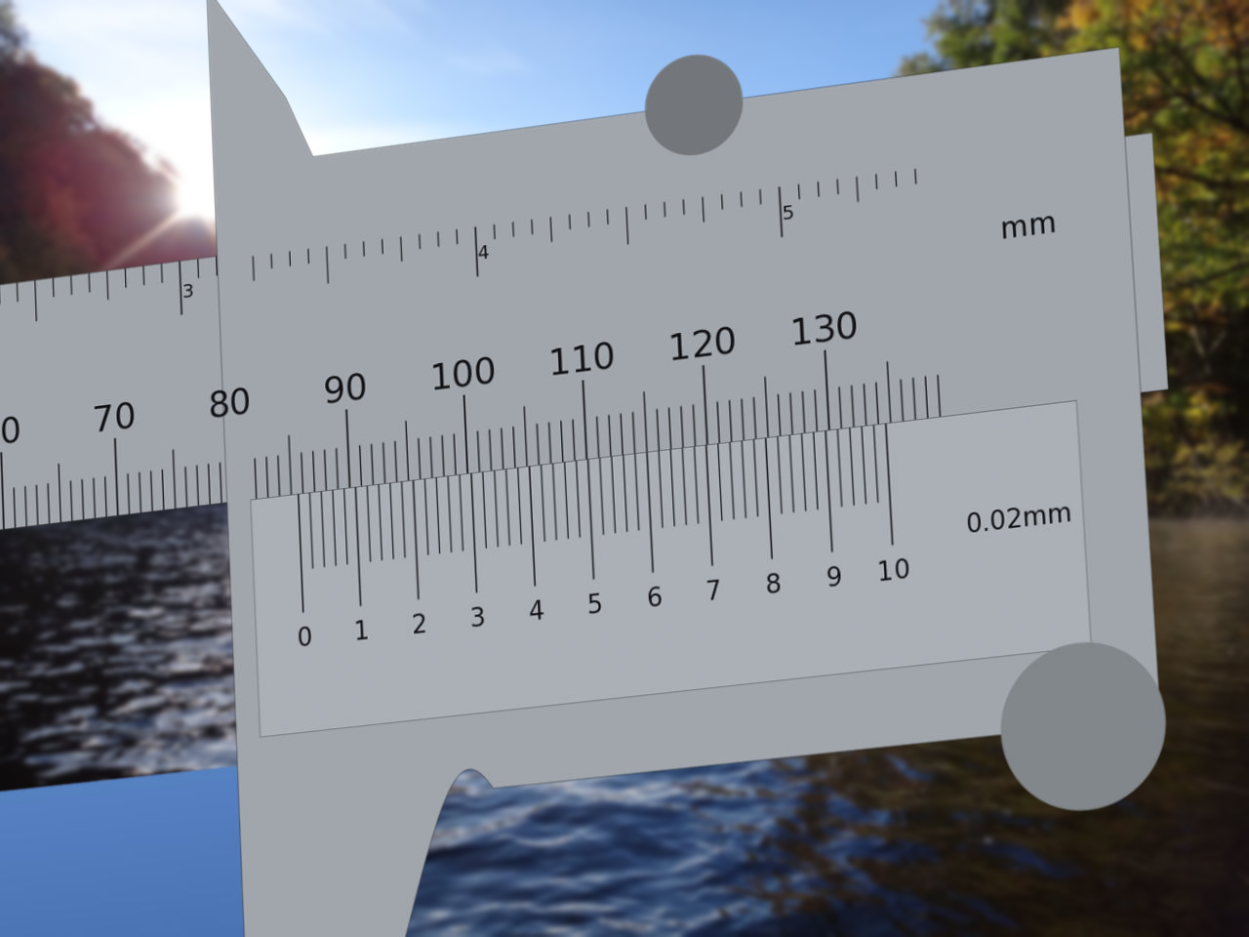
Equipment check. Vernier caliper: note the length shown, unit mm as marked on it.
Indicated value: 85.6 mm
